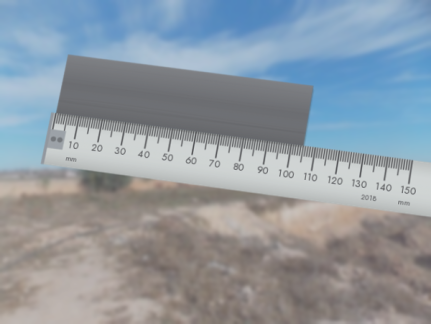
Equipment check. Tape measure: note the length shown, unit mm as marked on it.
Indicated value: 105 mm
